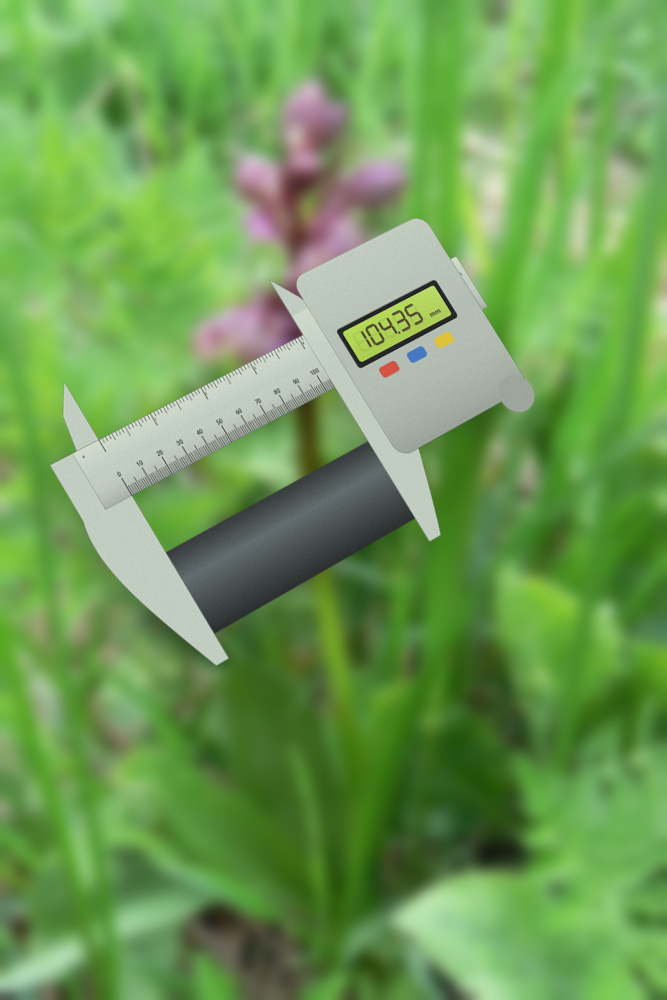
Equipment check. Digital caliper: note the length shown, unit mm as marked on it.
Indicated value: 104.35 mm
